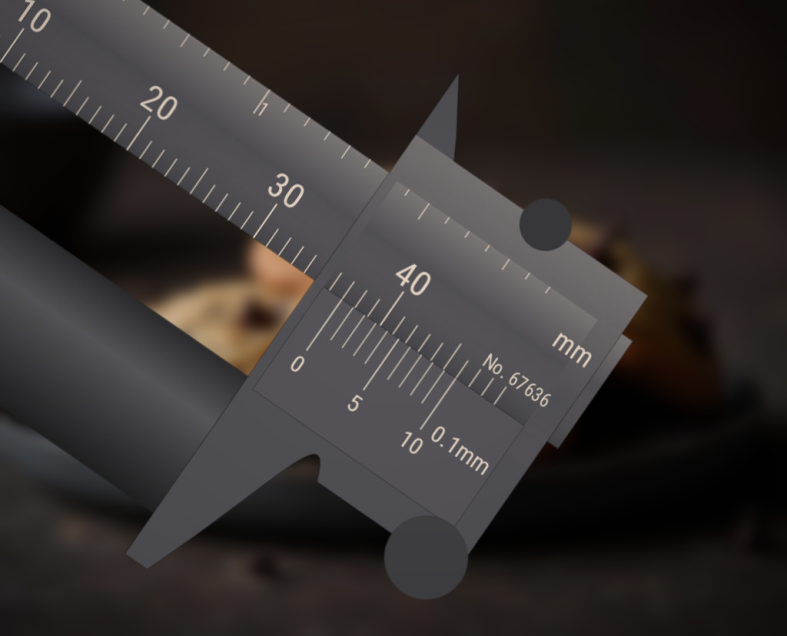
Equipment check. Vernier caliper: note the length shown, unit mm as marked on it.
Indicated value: 37.0 mm
